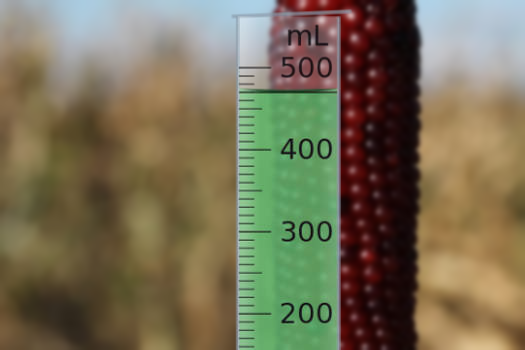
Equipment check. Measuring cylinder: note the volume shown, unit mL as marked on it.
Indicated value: 470 mL
